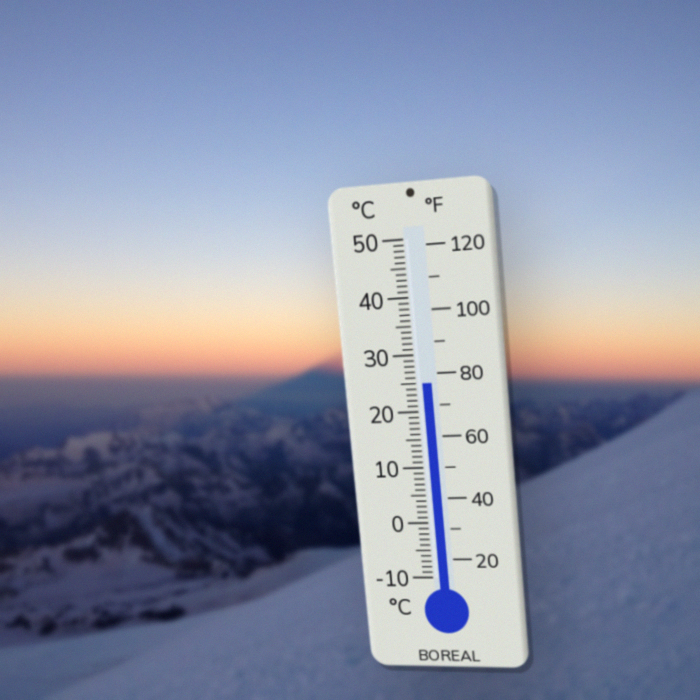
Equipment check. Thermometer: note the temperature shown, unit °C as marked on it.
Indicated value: 25 °C
